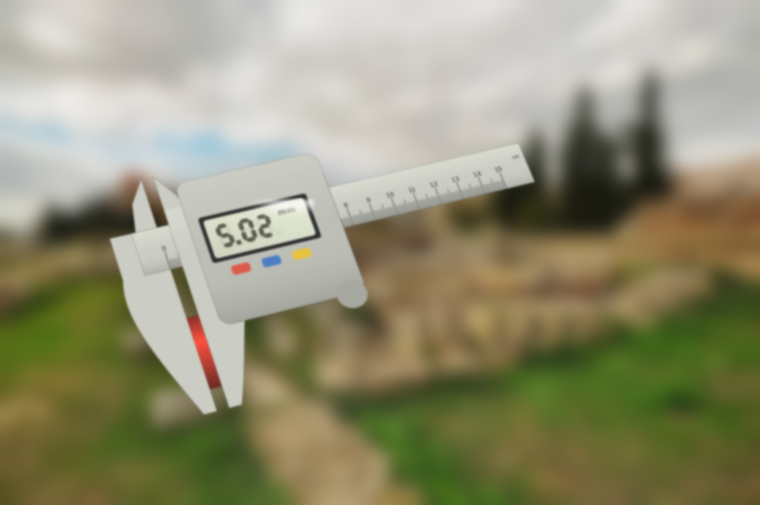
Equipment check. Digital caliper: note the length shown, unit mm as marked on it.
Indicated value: 5.02 mm
